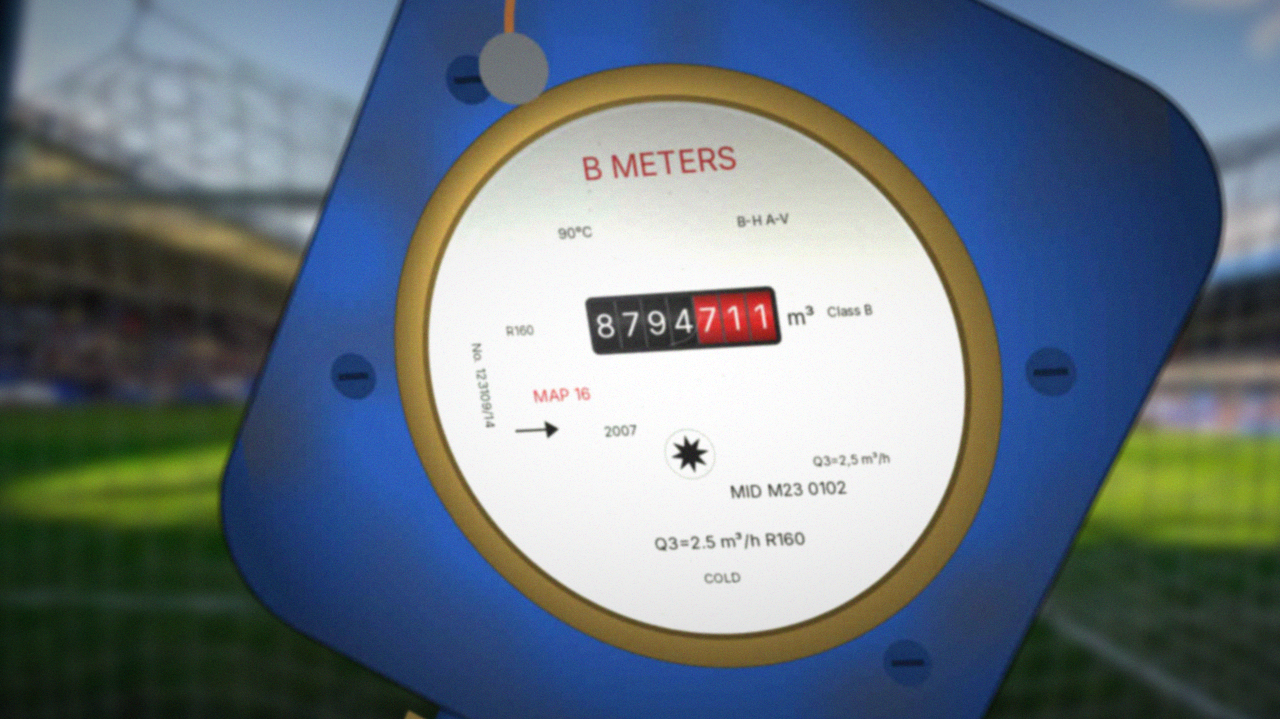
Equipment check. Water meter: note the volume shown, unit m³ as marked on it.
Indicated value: 8794.711 m³
